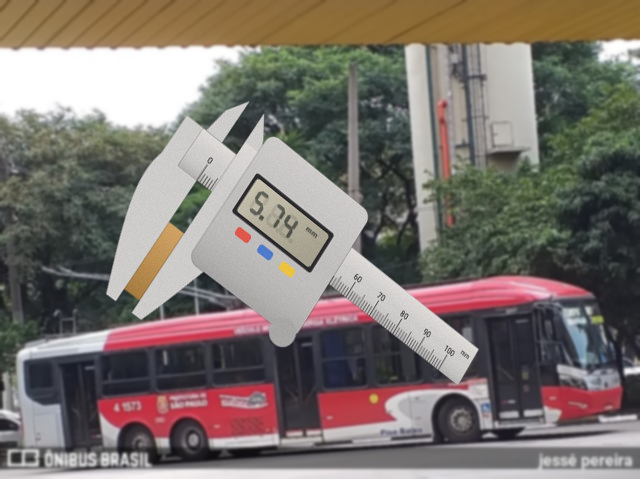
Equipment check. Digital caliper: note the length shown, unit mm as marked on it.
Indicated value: 5.74 mm
